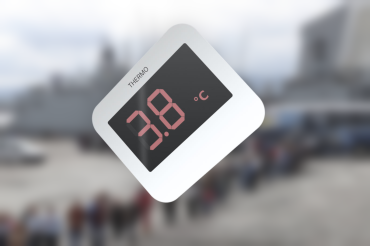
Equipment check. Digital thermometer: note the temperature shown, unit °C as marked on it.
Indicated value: 3.8 °C
